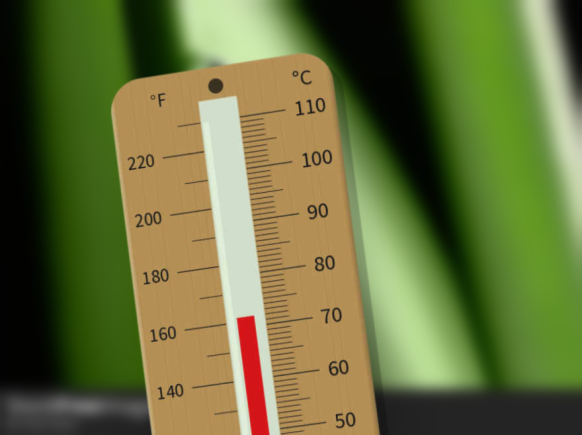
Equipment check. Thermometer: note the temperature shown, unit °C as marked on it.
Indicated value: 72 °C
